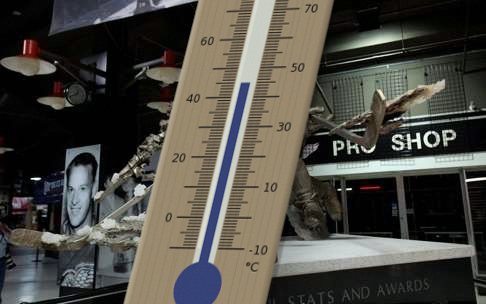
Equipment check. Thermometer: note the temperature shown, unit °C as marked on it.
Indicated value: 45 °C
